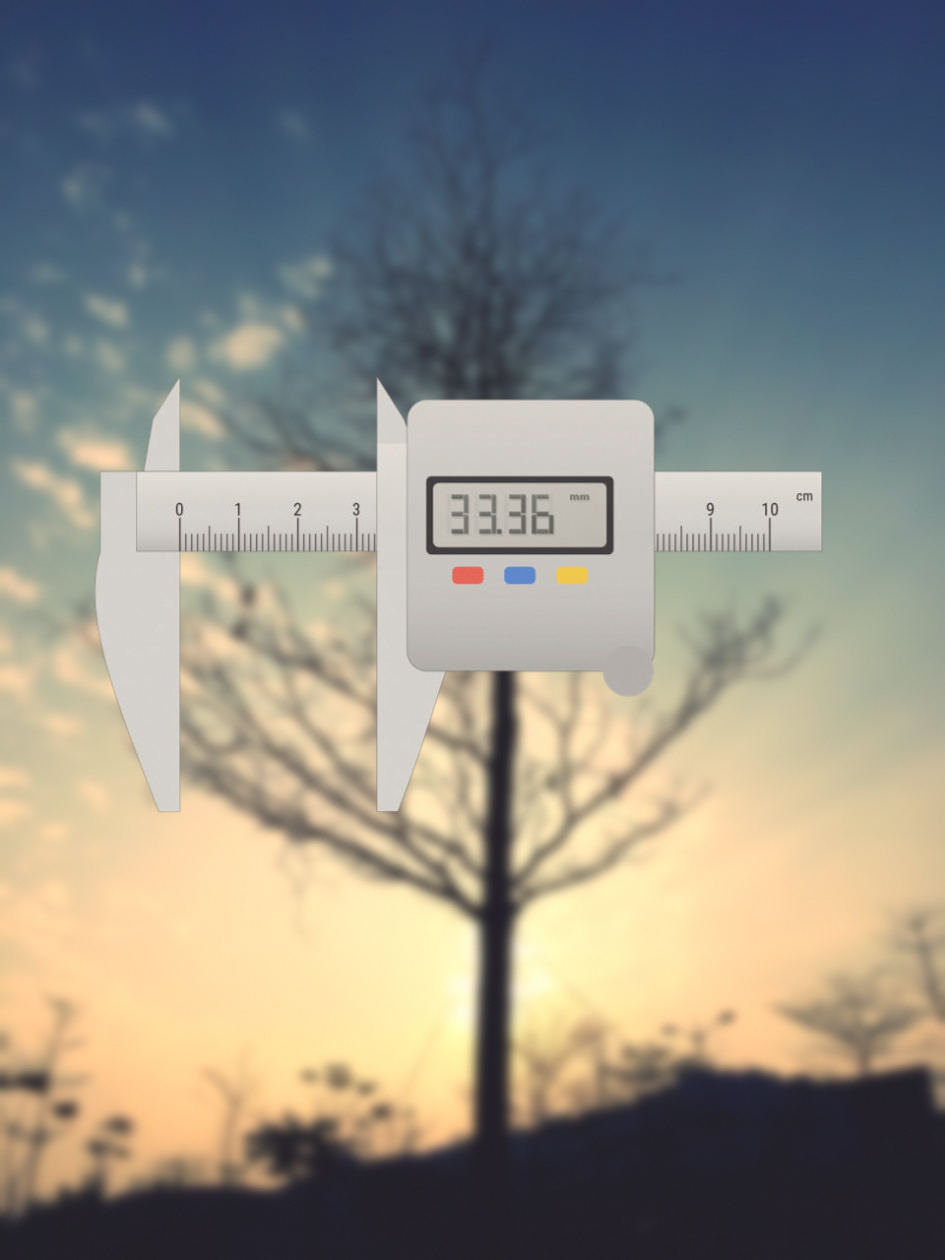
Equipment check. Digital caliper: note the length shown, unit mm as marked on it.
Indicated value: 33.36 mm
